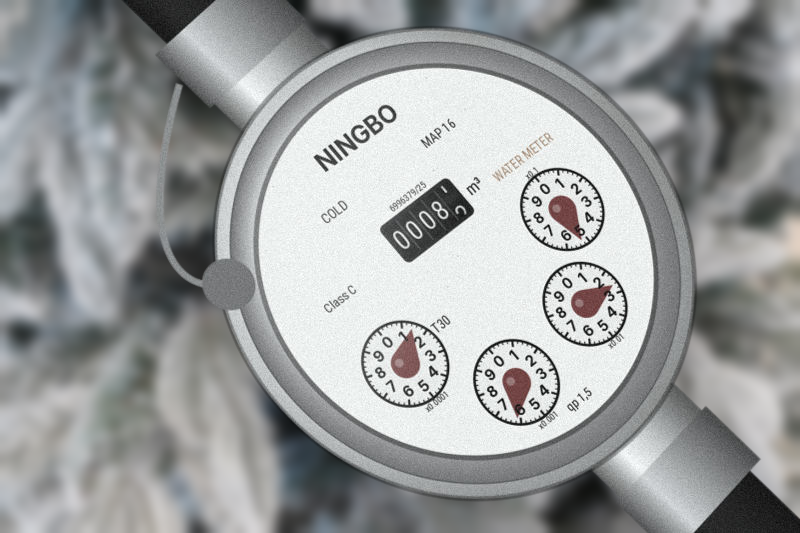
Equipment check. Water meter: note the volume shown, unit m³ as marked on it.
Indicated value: 81.5261 m³
